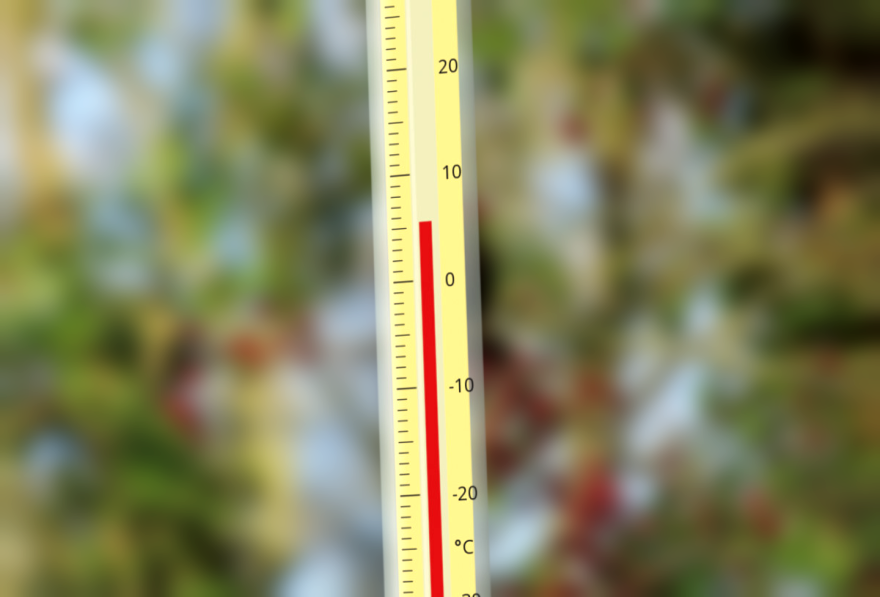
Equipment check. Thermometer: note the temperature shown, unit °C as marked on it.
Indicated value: 5.5 °C
